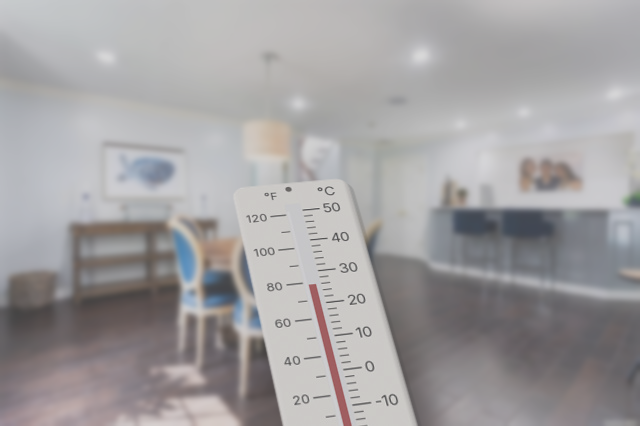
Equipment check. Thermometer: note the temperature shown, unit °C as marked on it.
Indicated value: 26 °C
